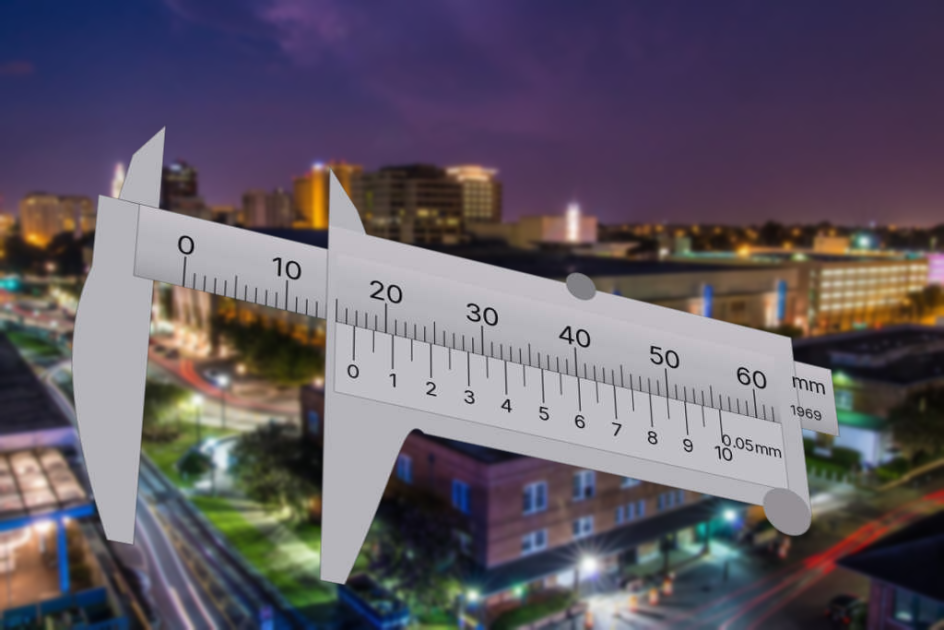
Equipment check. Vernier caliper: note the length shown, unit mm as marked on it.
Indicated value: 16.8 mm
